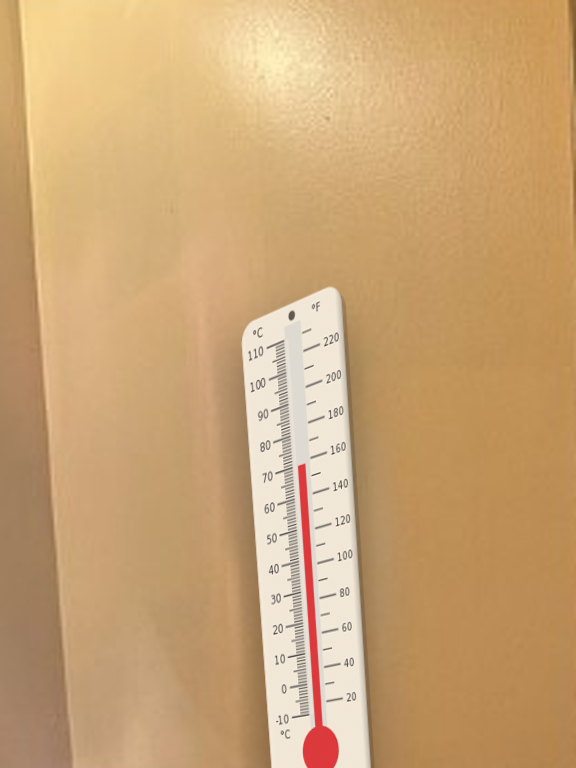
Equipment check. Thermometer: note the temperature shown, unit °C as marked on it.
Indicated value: 70 °C
